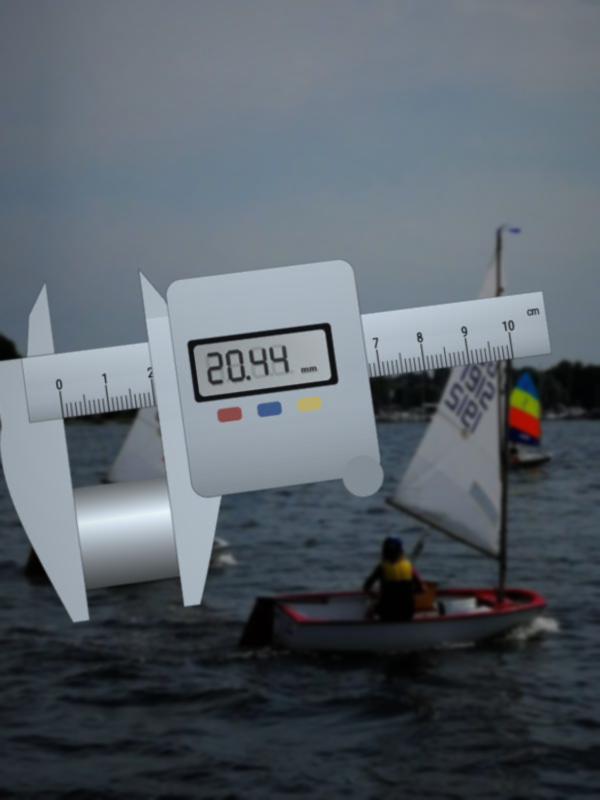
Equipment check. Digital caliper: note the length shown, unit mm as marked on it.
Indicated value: 20.44 mm
